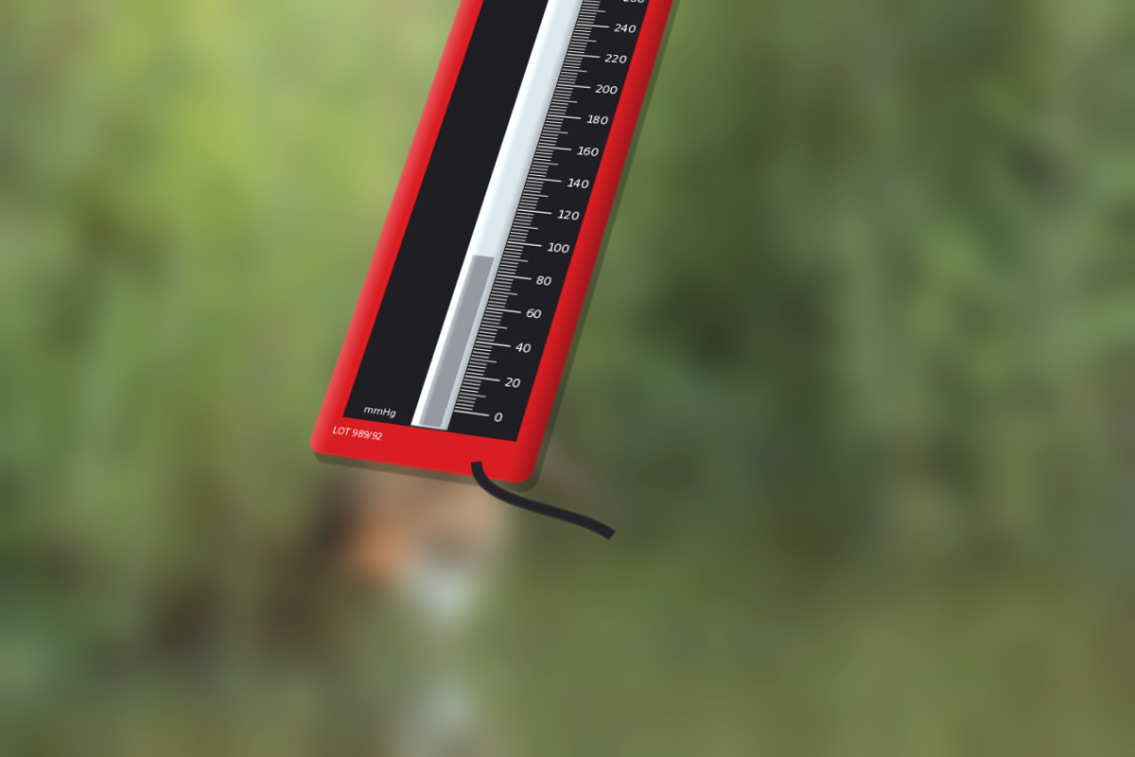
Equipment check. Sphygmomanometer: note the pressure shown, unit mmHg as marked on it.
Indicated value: 90 mmHg
